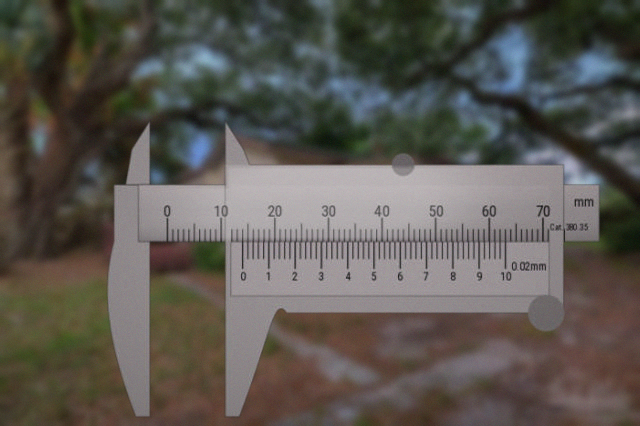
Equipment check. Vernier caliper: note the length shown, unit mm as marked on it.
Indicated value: 14.0 mm
